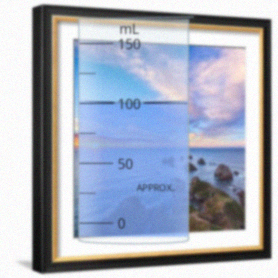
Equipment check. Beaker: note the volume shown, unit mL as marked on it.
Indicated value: 100 mL
